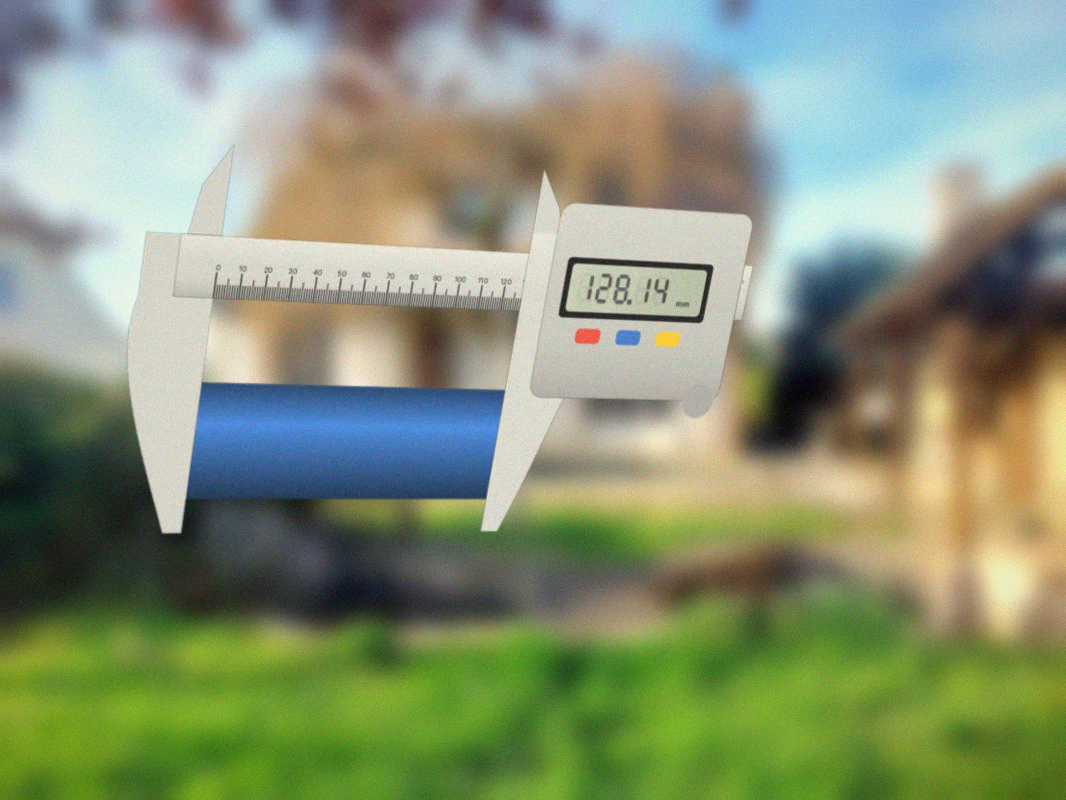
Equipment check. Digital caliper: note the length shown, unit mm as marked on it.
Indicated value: 128.14 mm
